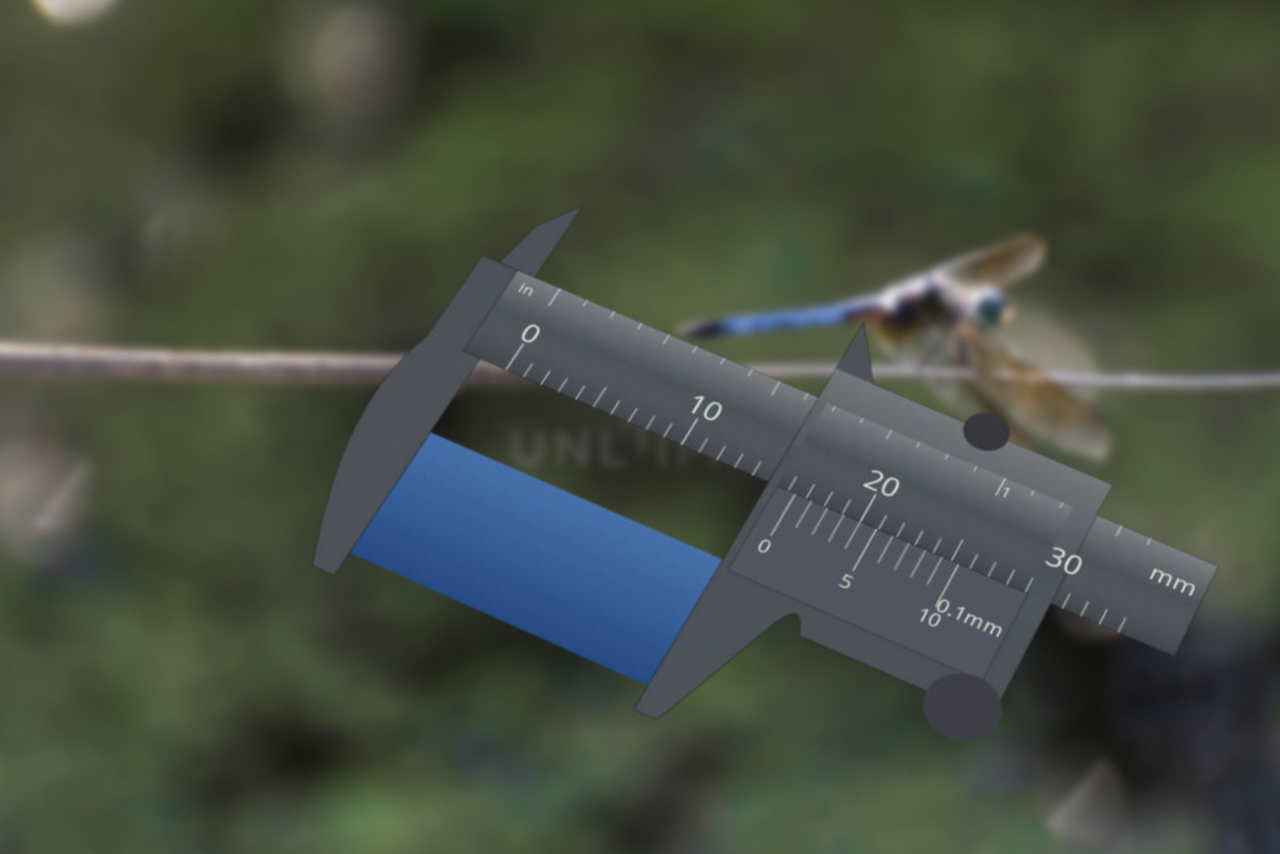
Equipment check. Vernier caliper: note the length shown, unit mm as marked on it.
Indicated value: 16.4 mm
